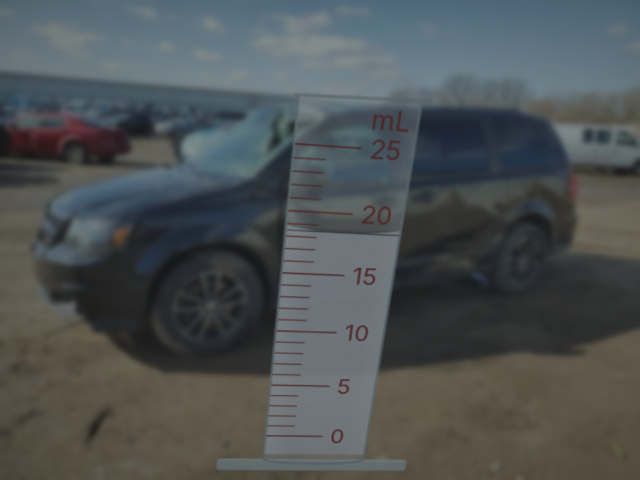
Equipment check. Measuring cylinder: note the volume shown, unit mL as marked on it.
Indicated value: 18.5 mL
